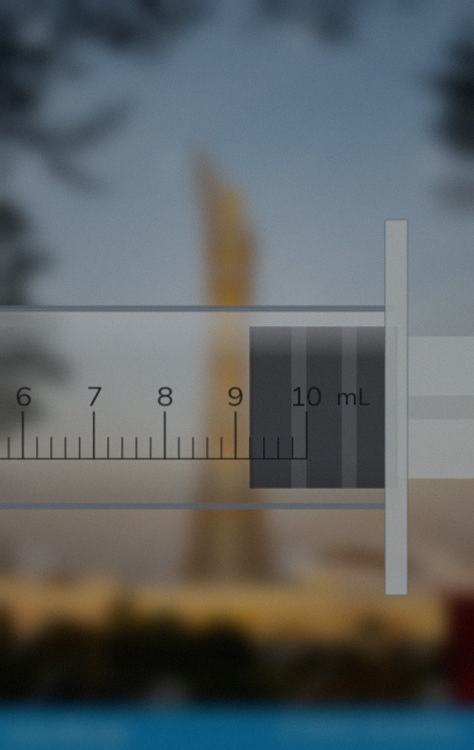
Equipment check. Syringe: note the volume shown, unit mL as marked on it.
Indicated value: 9.2 mL
